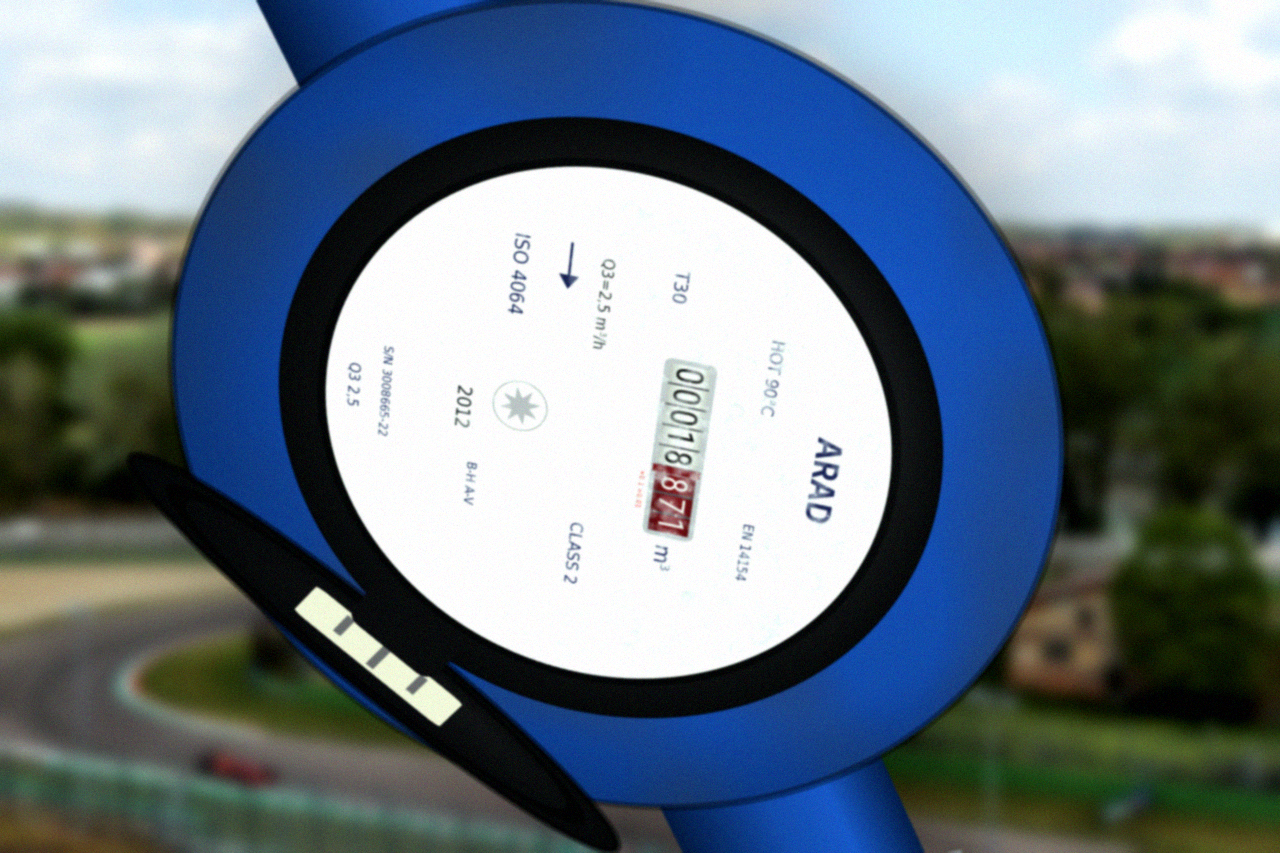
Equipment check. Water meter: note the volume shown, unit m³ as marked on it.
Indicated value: 18.871 m³
